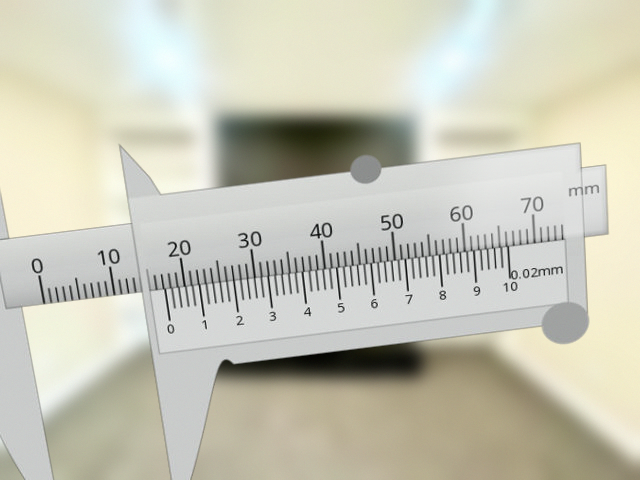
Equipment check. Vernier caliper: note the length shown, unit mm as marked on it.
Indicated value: 17.2 mm
